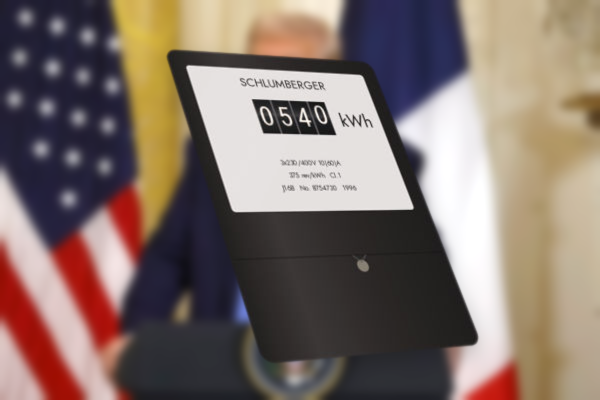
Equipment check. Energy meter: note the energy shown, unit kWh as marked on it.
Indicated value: 540 kWh
